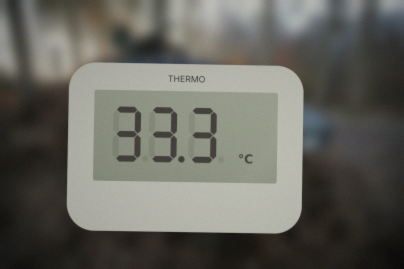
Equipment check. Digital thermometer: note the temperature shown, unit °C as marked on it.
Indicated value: 33.3 °C
